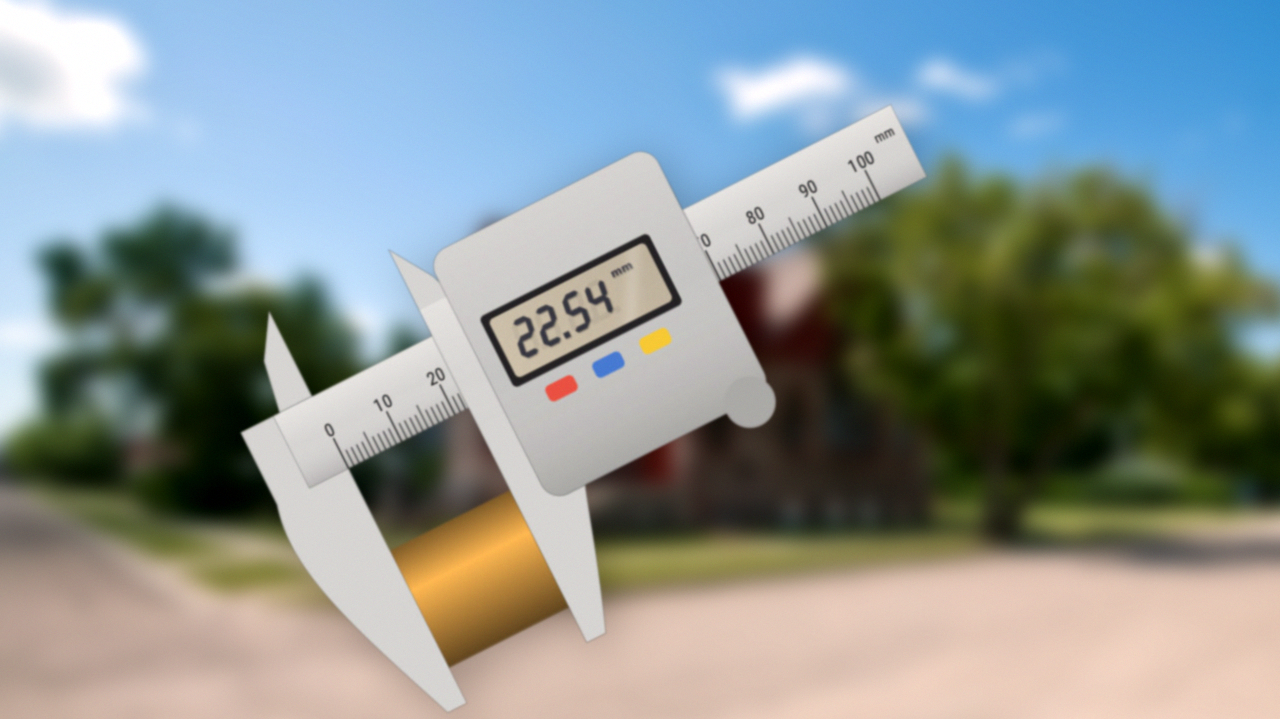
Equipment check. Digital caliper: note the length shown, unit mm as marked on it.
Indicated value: 22.54 mm
